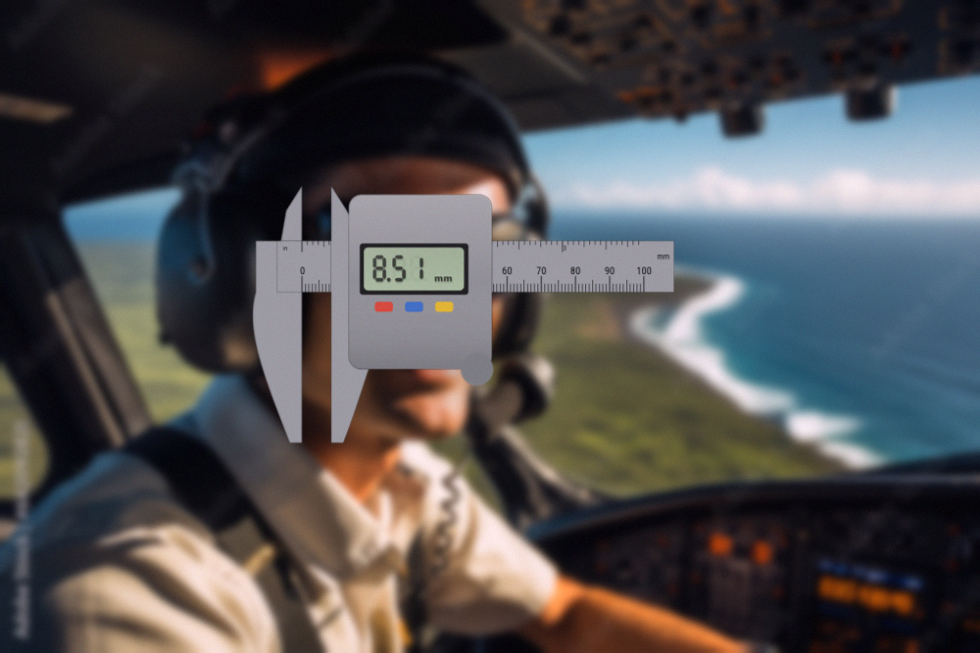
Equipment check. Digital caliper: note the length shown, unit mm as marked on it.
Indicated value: 8.51 mm
